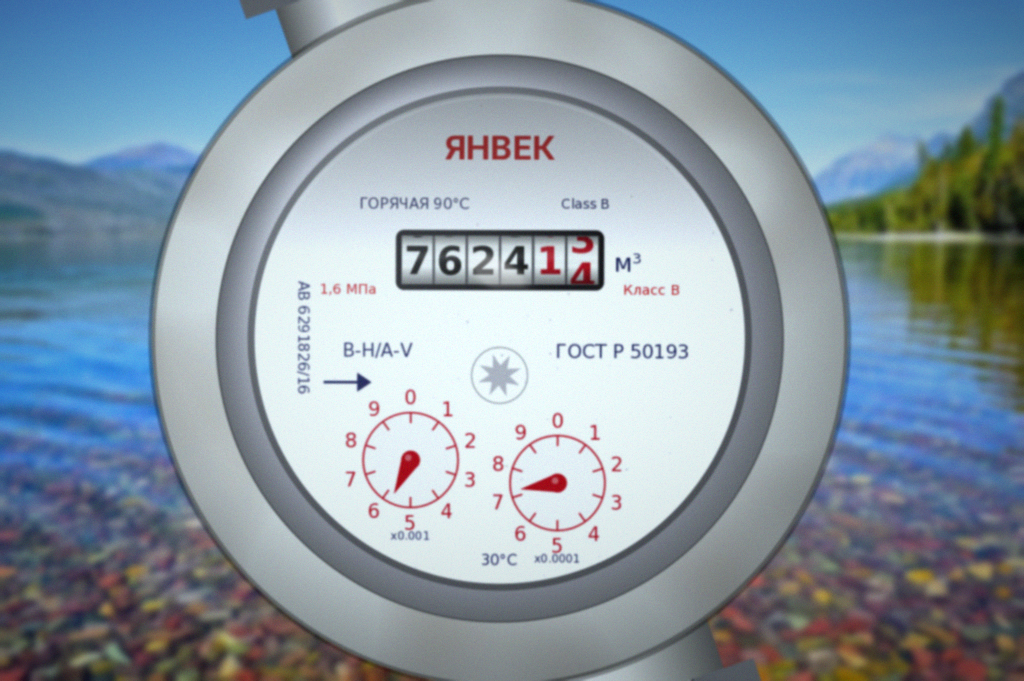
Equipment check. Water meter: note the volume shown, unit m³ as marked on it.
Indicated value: 7624.1357 m³
